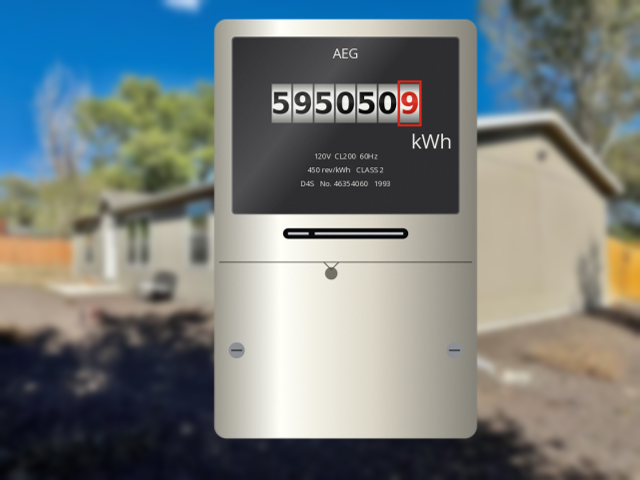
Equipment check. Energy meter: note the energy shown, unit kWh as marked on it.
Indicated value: 595050.9 kWh
